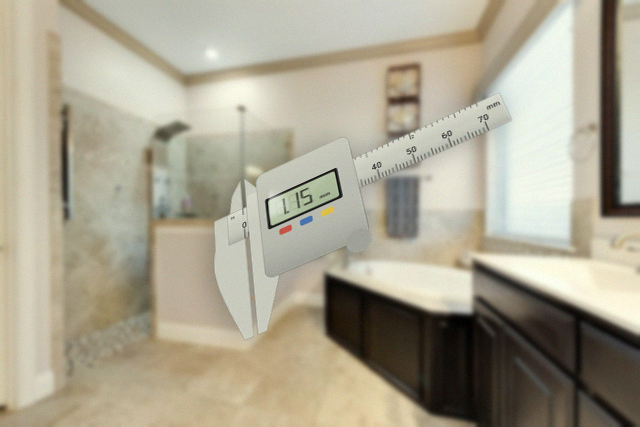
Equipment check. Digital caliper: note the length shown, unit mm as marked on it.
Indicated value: 1.15 mm
